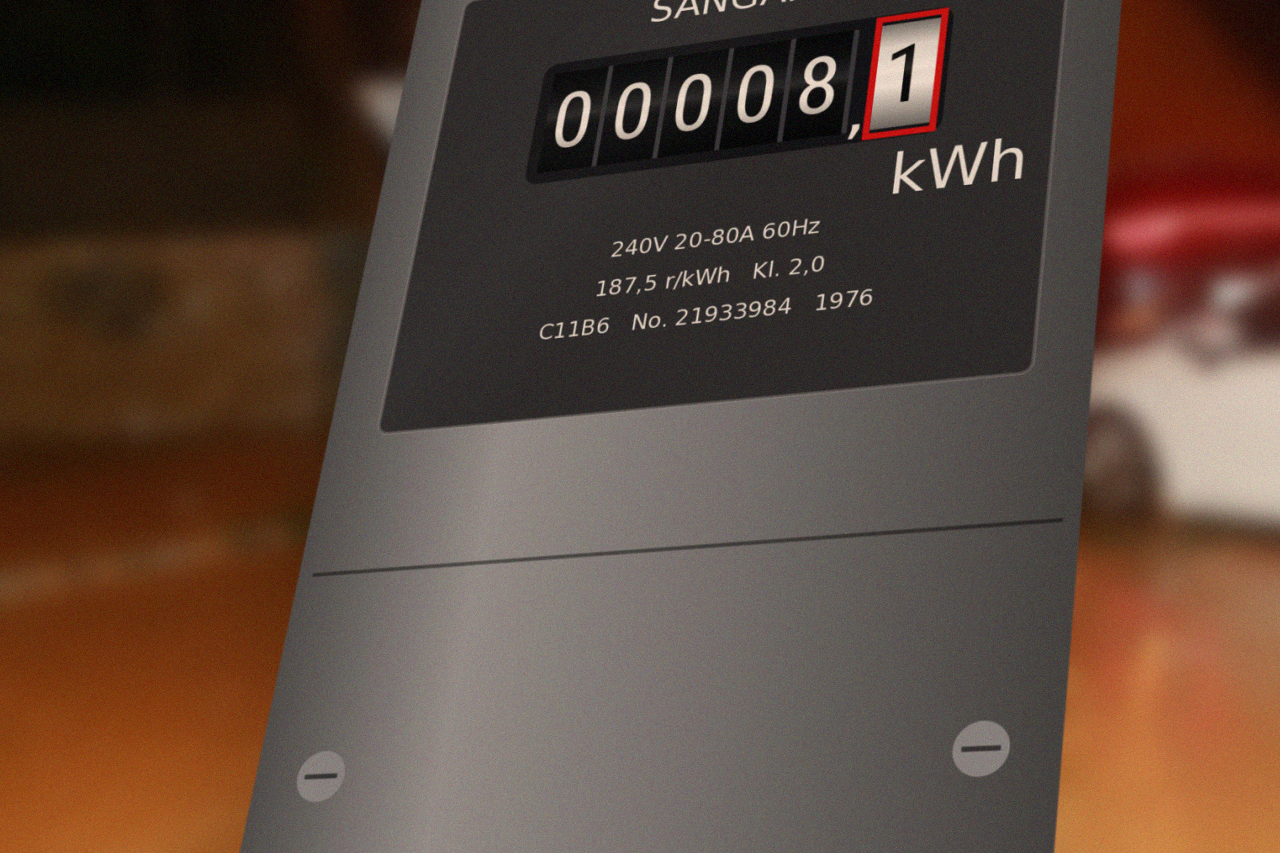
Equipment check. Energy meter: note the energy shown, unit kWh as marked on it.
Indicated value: 8.1 kWh
